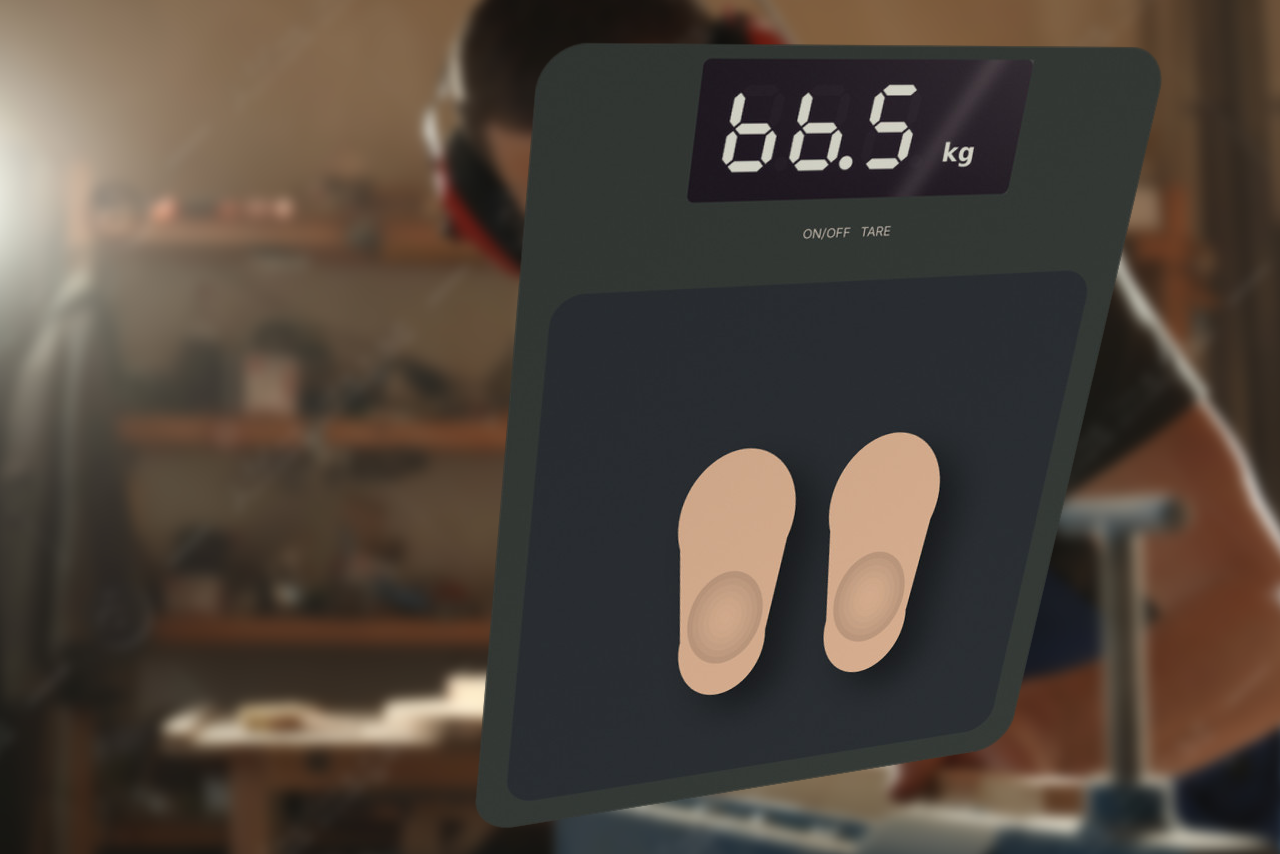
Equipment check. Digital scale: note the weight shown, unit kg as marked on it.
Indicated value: 66.5 kg
